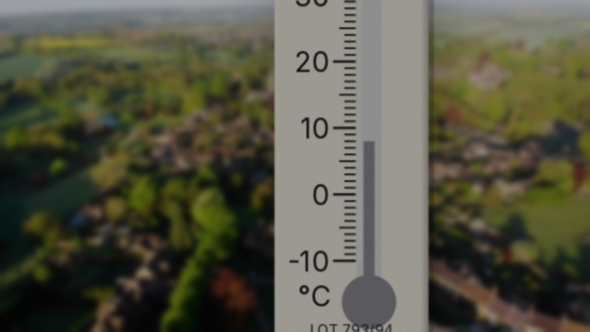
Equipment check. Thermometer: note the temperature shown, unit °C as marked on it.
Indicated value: 8 °C
